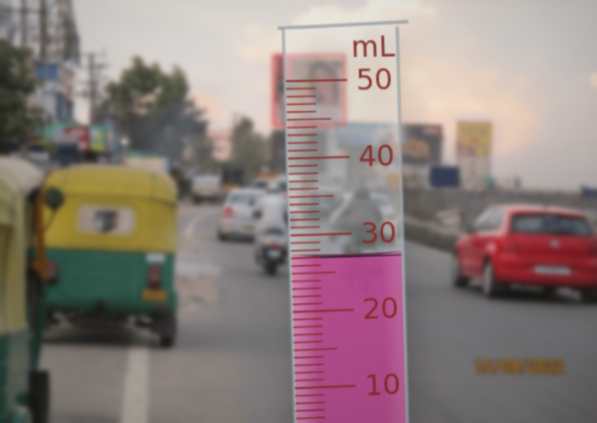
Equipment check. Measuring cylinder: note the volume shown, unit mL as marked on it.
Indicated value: 27 mL
